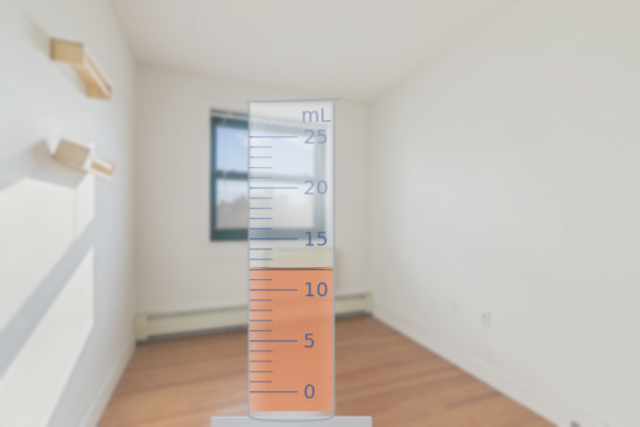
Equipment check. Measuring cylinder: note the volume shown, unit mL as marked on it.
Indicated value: 12 mL
